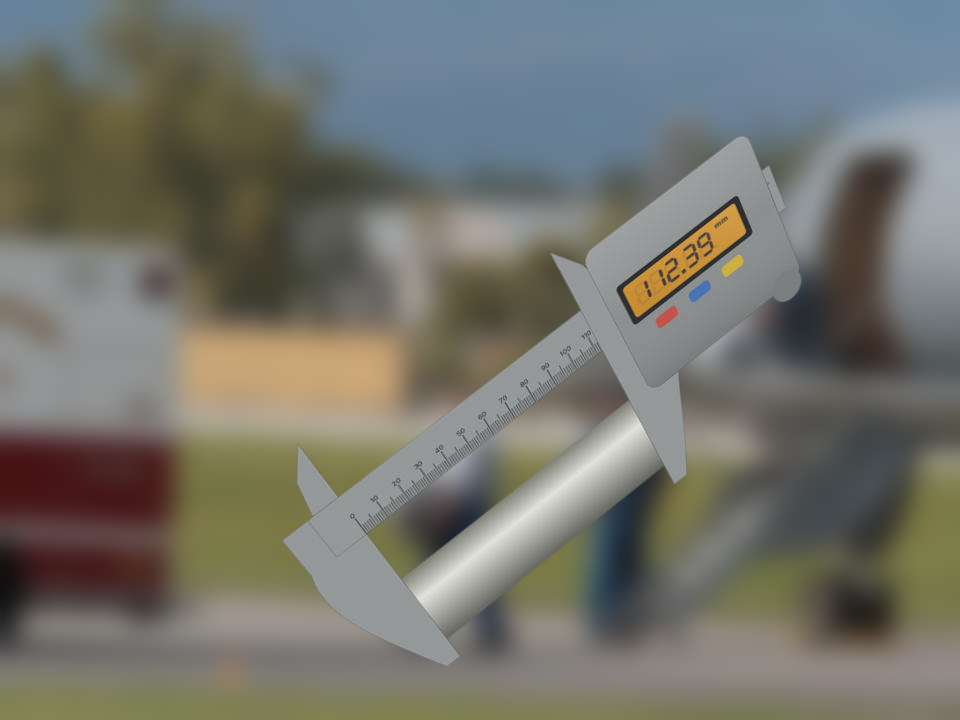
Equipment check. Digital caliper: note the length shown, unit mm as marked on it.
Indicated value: 112.39 mm
